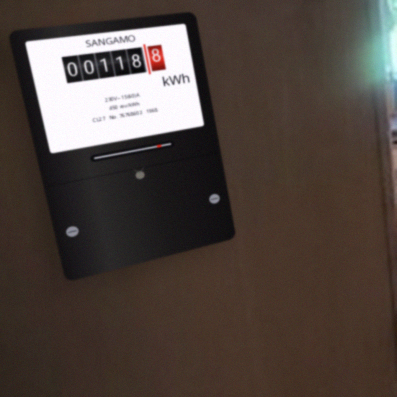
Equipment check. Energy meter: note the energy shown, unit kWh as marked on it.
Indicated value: 118.8 kWh
